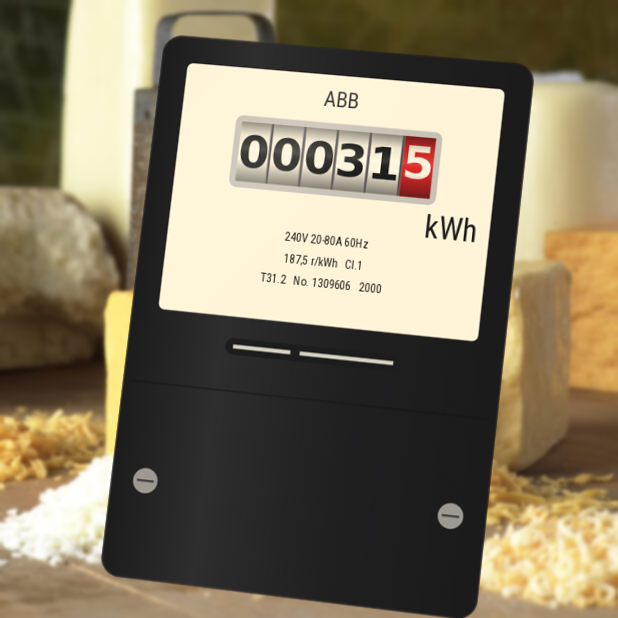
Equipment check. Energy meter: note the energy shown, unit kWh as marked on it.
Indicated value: 31.5 kWh
